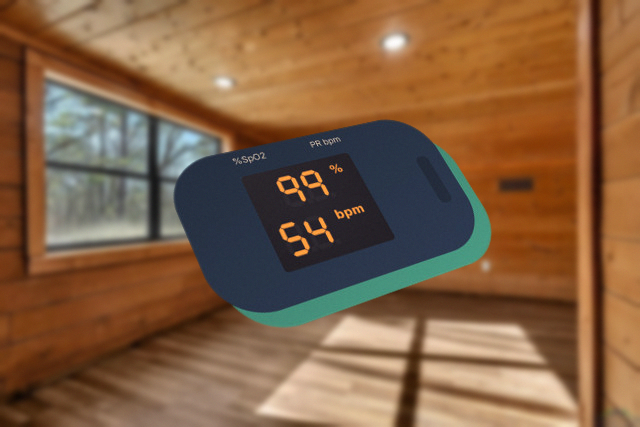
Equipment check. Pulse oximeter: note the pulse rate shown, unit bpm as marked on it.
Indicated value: 54 bpm
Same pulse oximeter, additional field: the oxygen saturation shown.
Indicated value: 99 %
